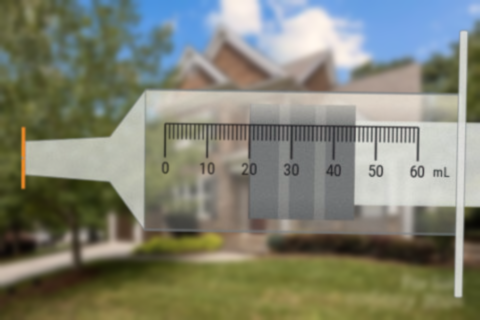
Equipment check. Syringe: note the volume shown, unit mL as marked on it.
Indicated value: 20 mL
